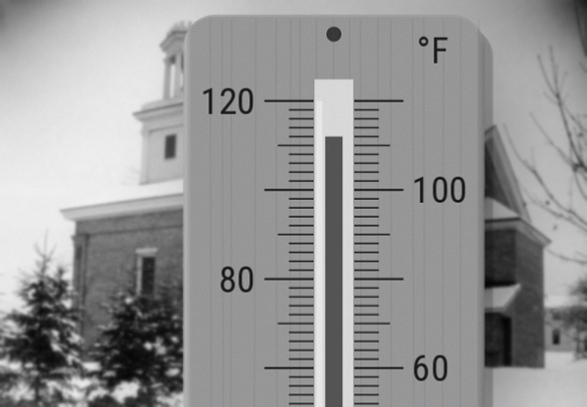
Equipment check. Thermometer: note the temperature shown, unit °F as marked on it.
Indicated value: 112 °F
